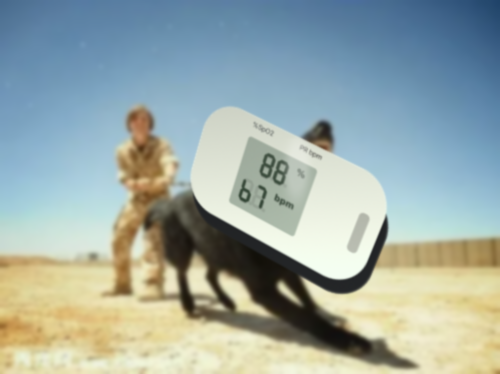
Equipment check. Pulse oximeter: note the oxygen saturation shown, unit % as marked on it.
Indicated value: 88 %
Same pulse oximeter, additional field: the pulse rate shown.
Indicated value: 67 bpm
